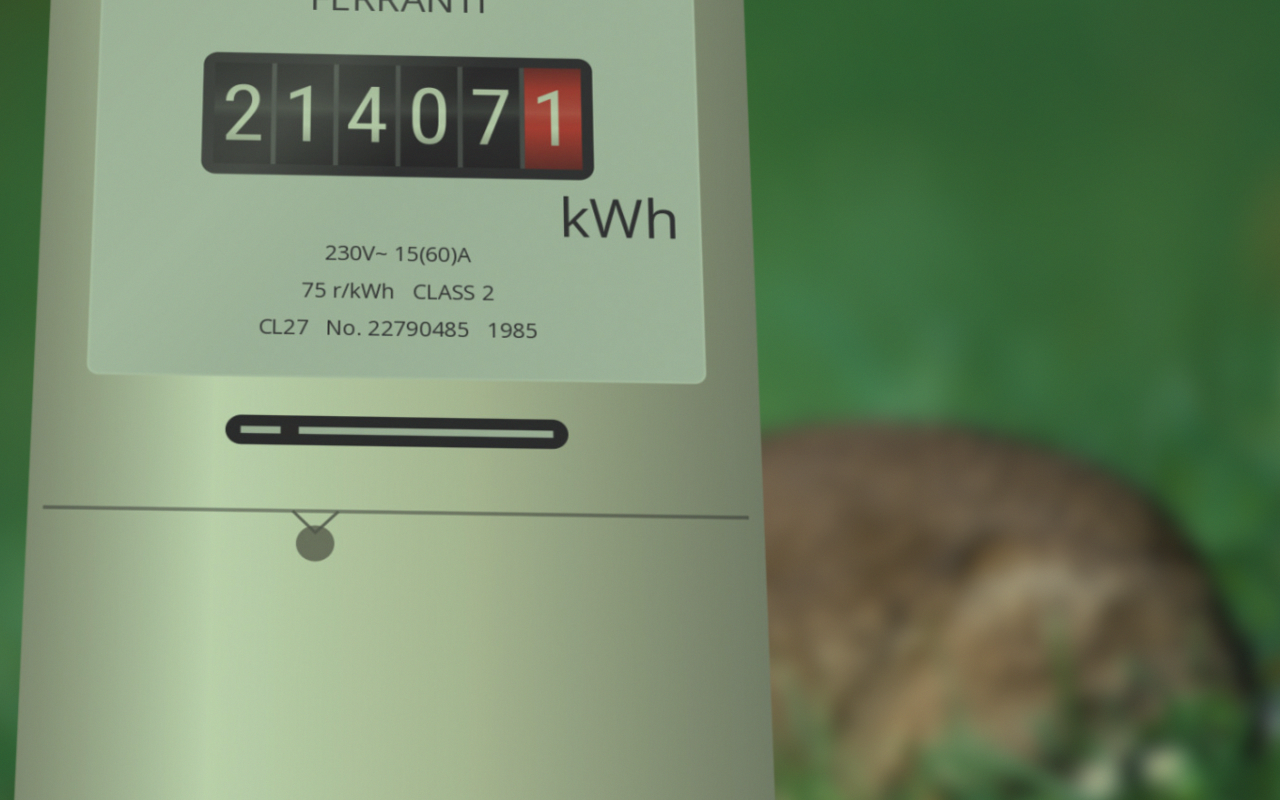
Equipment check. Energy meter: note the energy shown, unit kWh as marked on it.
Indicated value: 21407.1 kWh
